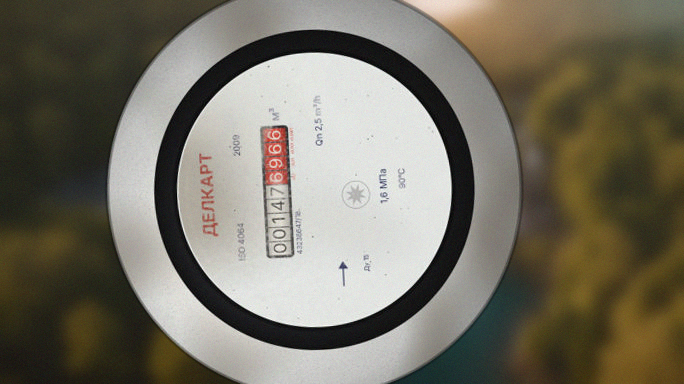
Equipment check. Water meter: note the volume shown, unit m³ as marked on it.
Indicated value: 147.6966 m³
